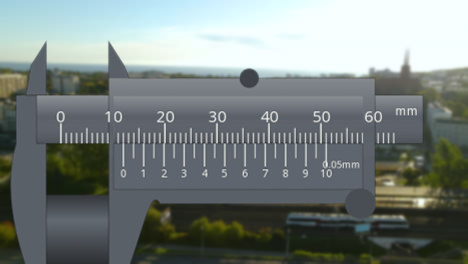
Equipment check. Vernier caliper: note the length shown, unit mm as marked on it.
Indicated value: 12.0 mm
